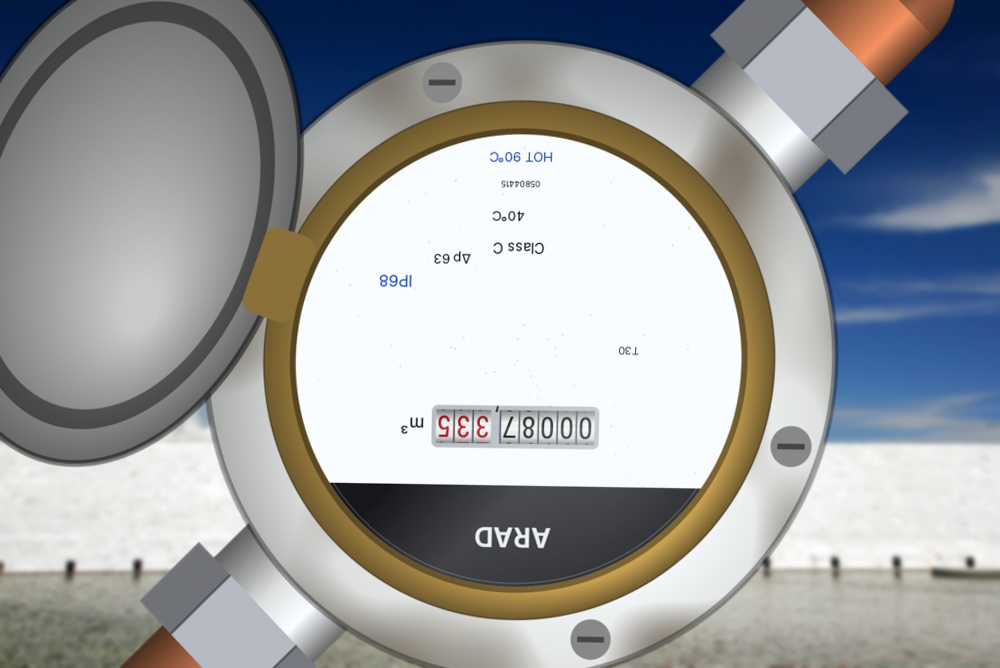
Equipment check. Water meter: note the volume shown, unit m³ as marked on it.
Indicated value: 87.335 m³
